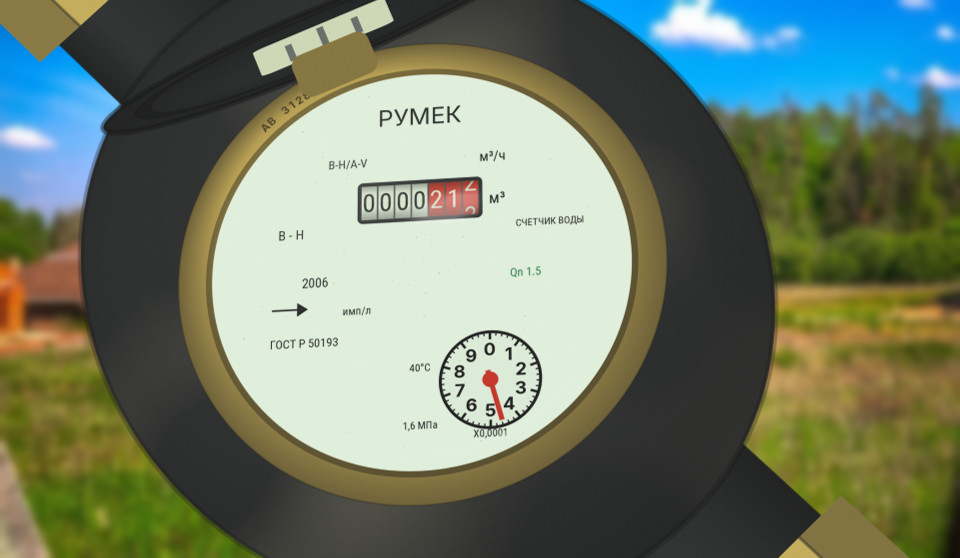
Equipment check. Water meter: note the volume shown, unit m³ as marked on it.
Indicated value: 0.2124 m³
